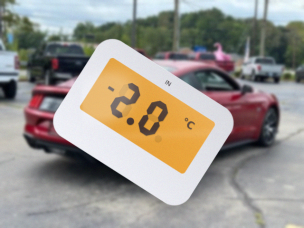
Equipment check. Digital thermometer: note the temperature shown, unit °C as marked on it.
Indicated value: -2.0 °C
